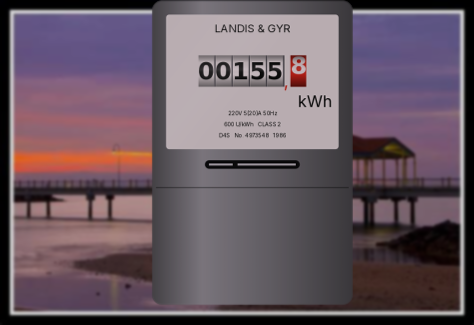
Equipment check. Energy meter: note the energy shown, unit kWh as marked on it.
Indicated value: 155.8 kWh
